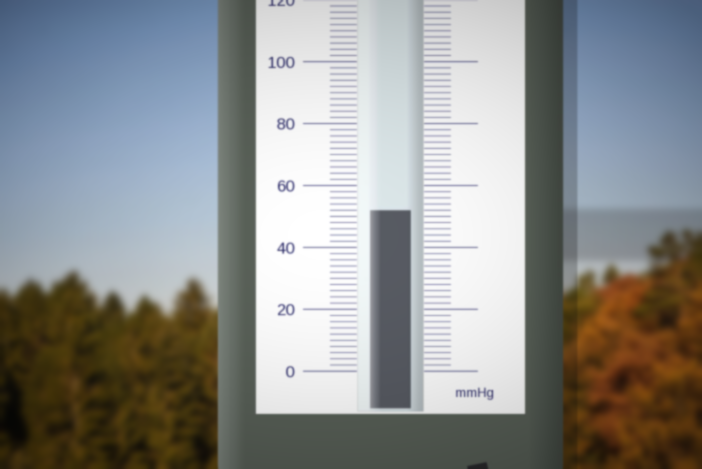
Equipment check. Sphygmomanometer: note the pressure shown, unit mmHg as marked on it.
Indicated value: 52 mmHg
